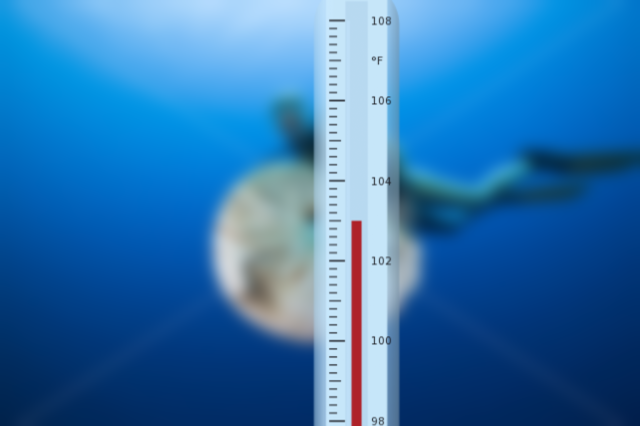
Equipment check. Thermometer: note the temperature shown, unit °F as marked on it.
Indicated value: 103 °F
